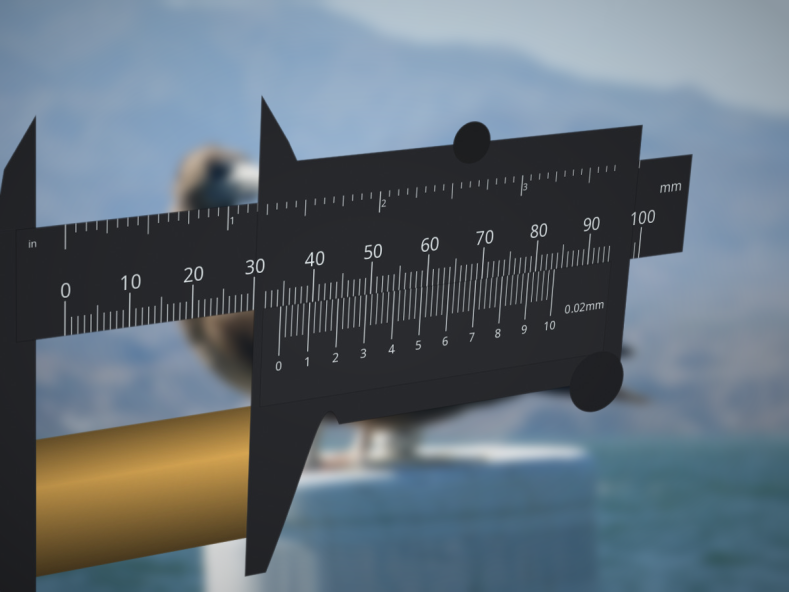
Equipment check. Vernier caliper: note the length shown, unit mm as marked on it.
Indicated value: 34.6 mm
